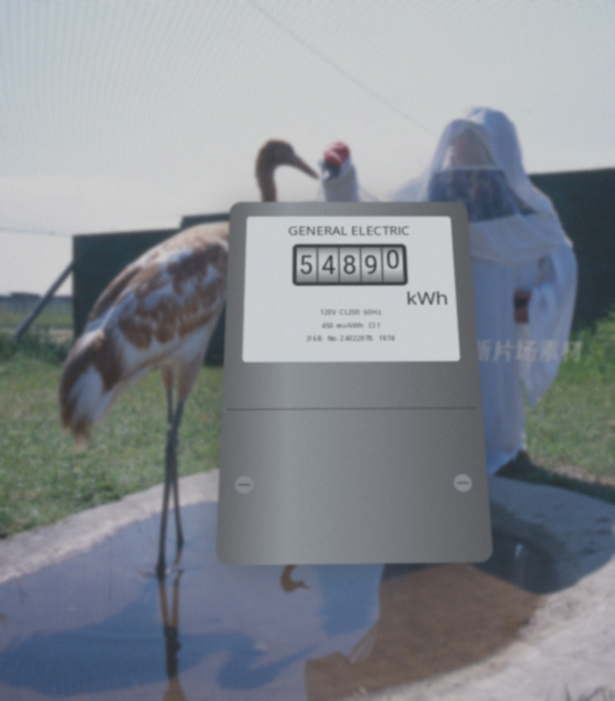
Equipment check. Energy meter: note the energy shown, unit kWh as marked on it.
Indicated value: 54890 kWh
